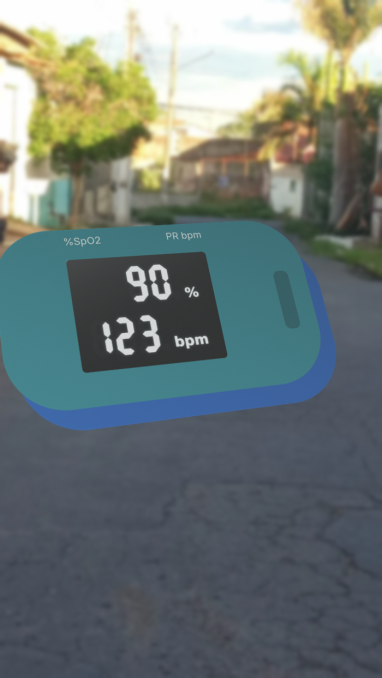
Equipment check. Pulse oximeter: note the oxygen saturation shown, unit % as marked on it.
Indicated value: 90 %
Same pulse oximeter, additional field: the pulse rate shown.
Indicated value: 123 bpm
